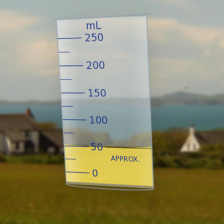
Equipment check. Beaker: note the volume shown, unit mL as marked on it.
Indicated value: 50 mL
